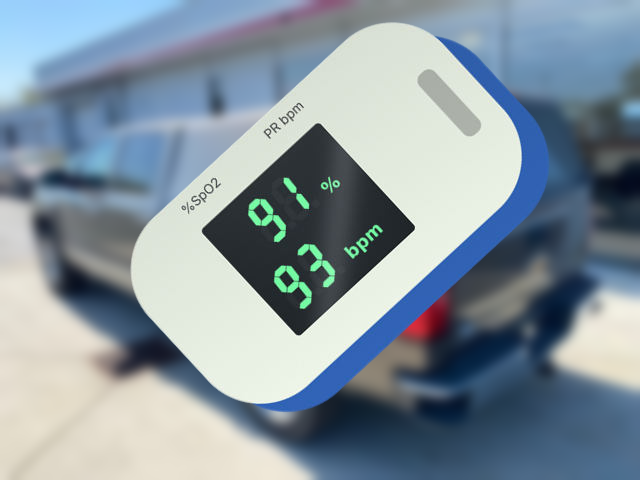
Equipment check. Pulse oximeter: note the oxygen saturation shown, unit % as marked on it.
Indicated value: 91 %
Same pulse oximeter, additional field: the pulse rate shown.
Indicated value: 93 bpm
